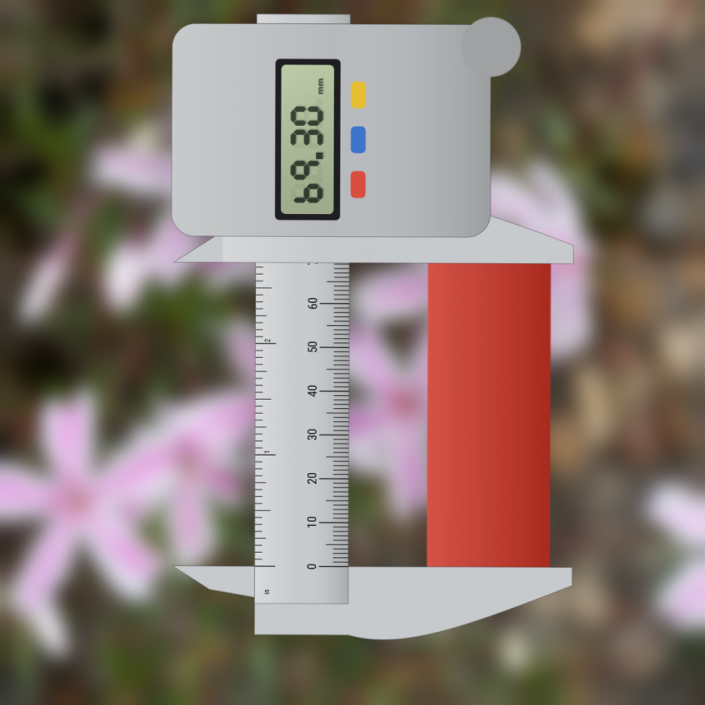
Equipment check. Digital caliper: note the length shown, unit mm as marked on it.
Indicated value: 69.30 mm
